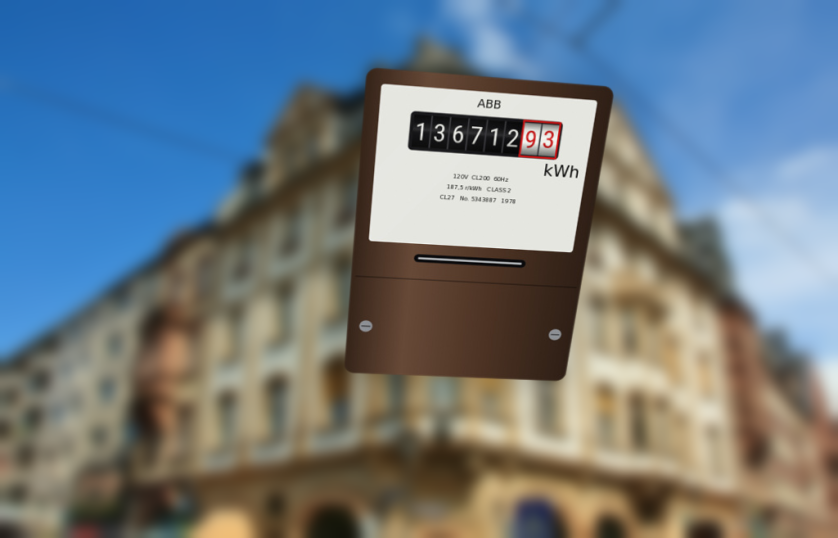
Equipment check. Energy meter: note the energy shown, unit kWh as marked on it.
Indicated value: 136712.93 kWh
